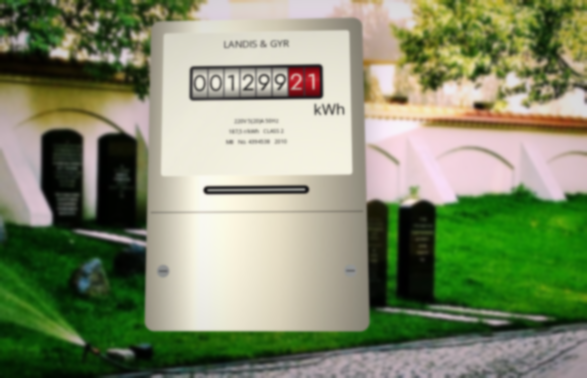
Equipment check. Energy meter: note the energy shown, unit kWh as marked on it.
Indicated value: 1299.21 kWh
